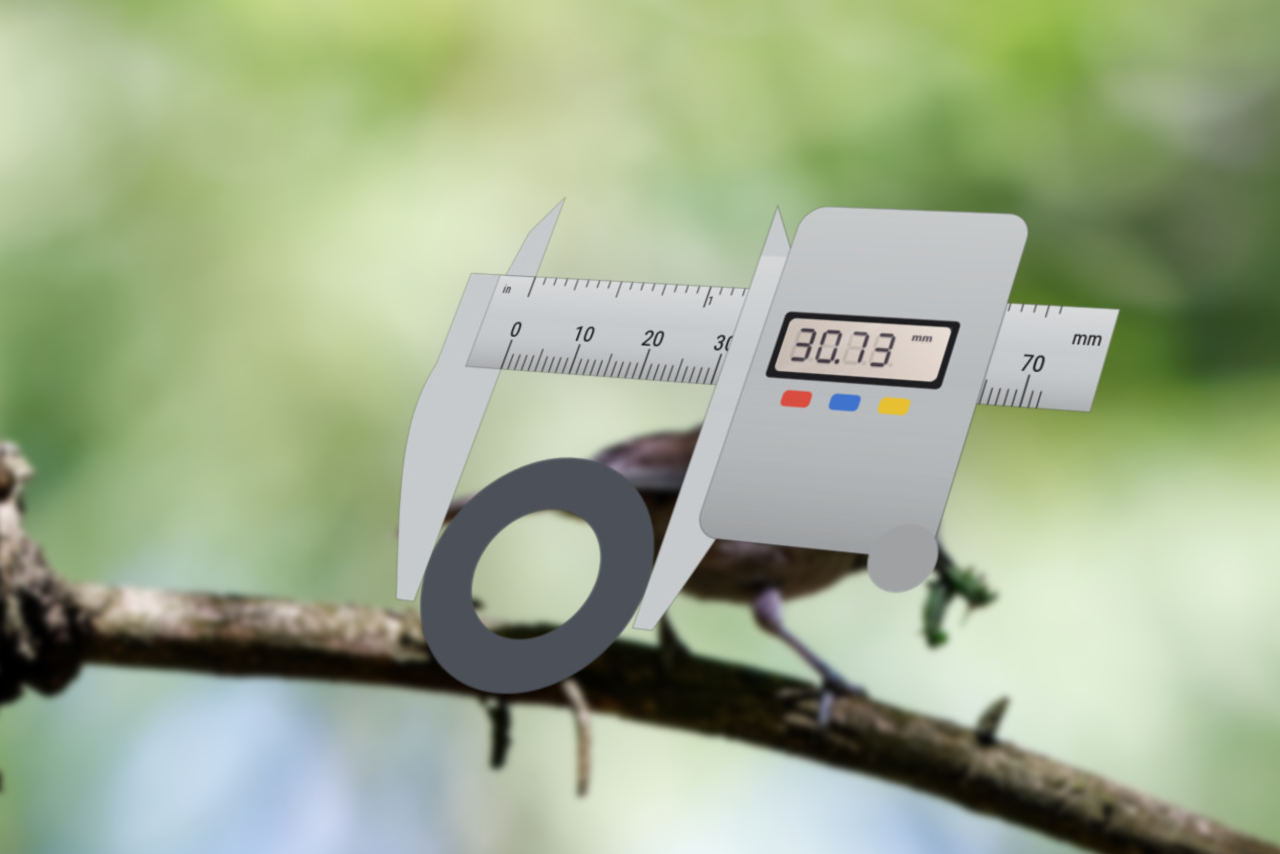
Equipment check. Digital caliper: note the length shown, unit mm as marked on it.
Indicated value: 30.73 mm
